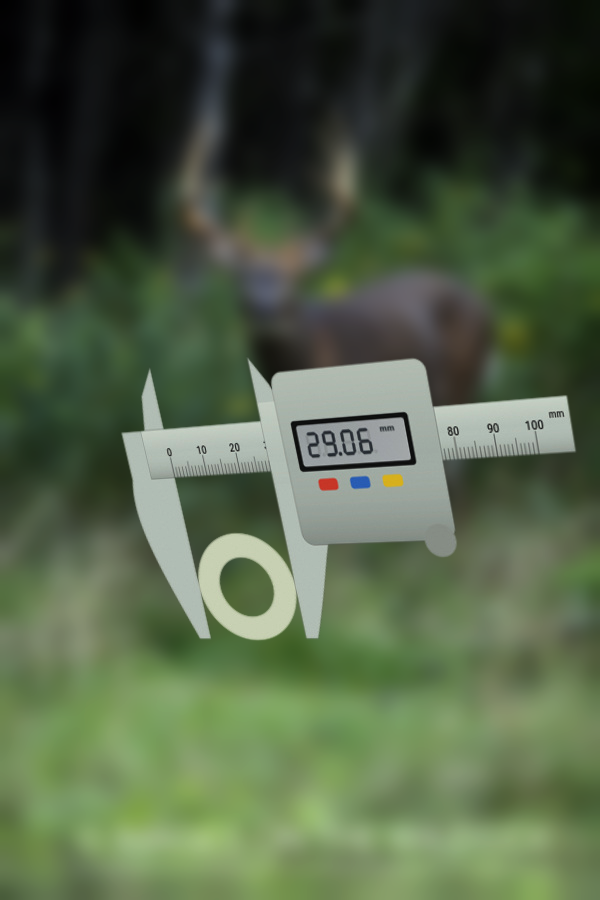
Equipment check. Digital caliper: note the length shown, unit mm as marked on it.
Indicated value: 29.06 mm
